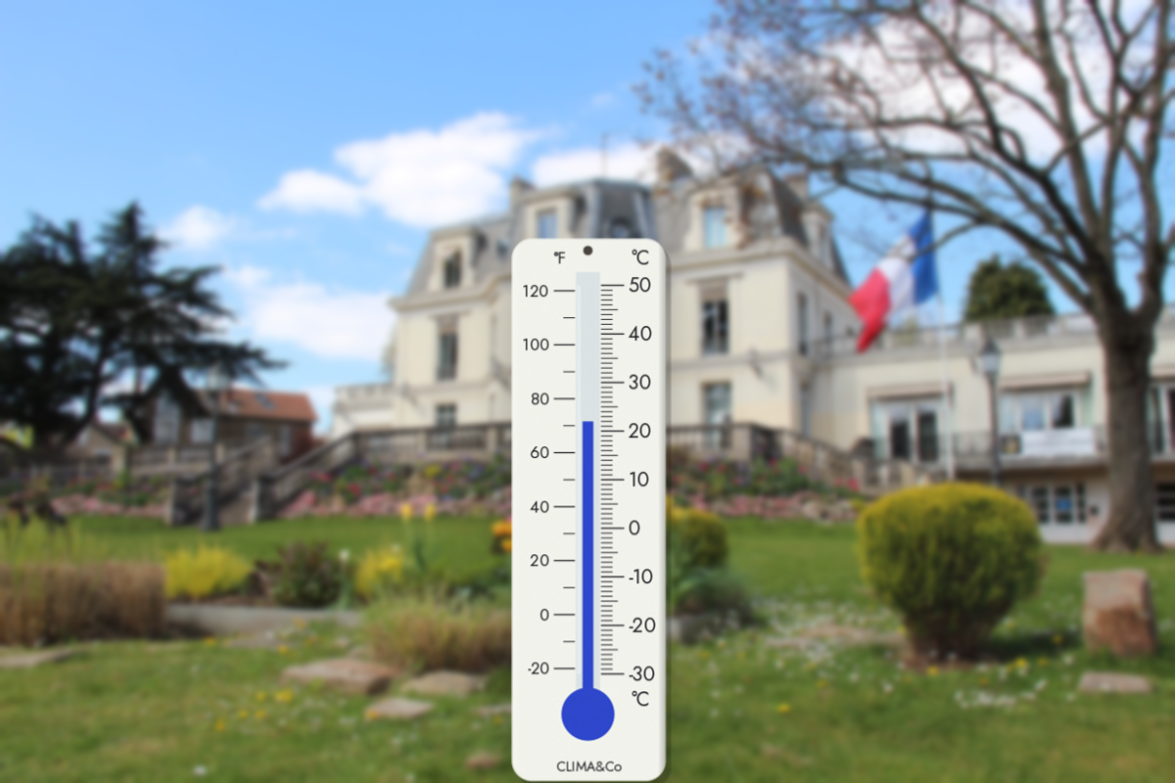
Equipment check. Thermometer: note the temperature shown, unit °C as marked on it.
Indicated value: 22 °C
